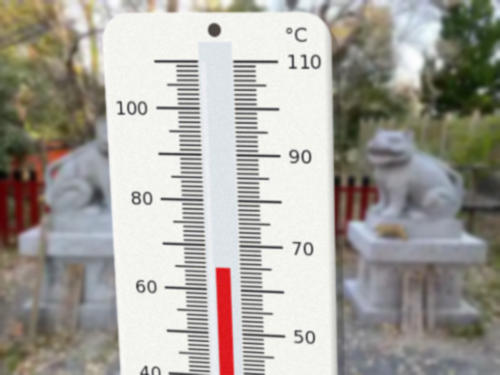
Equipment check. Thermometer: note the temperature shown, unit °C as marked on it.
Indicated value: 65 °C
